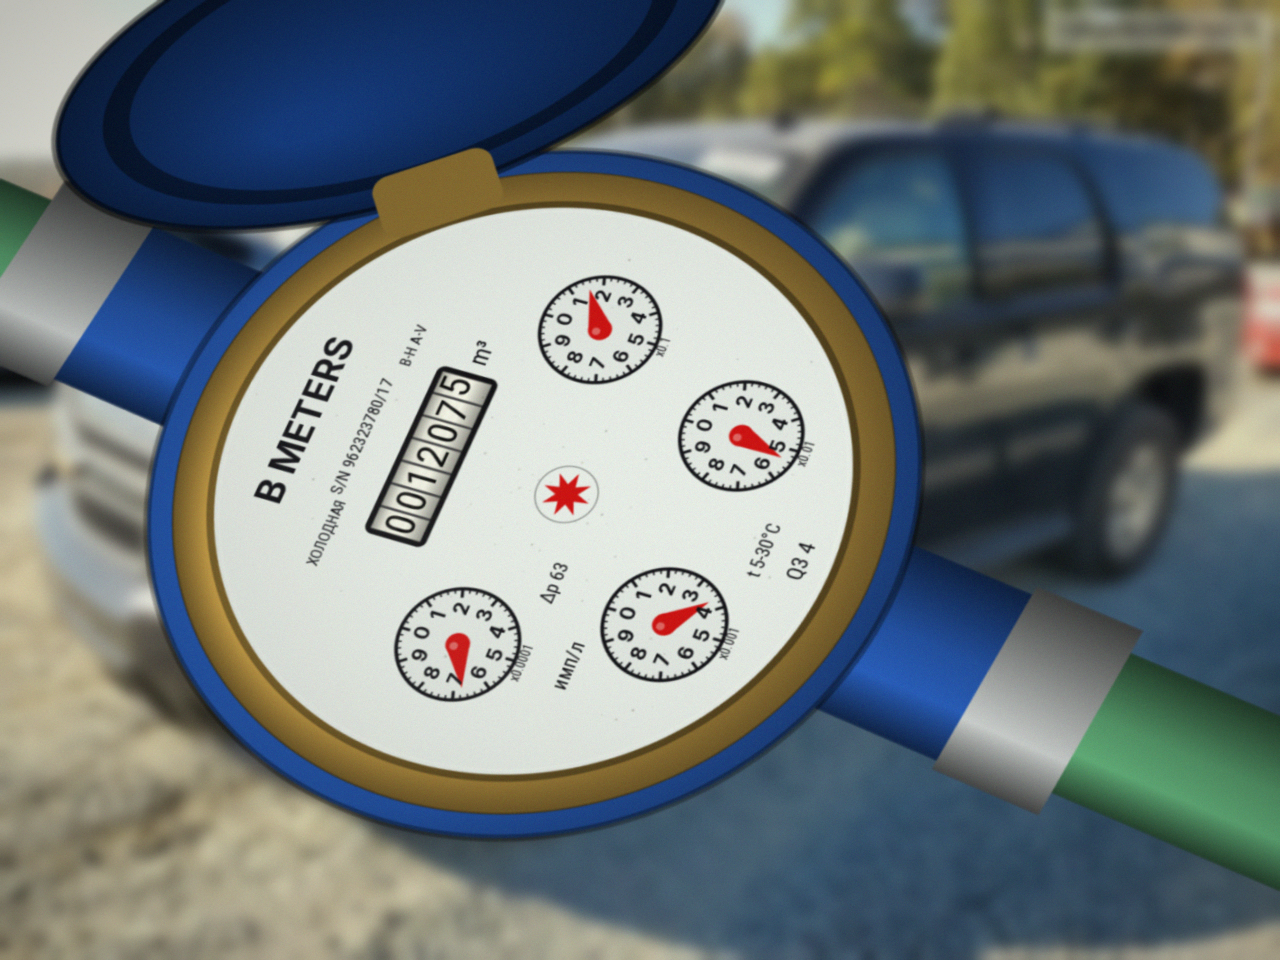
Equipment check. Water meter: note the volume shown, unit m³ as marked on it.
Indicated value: 12075.1536 m³
